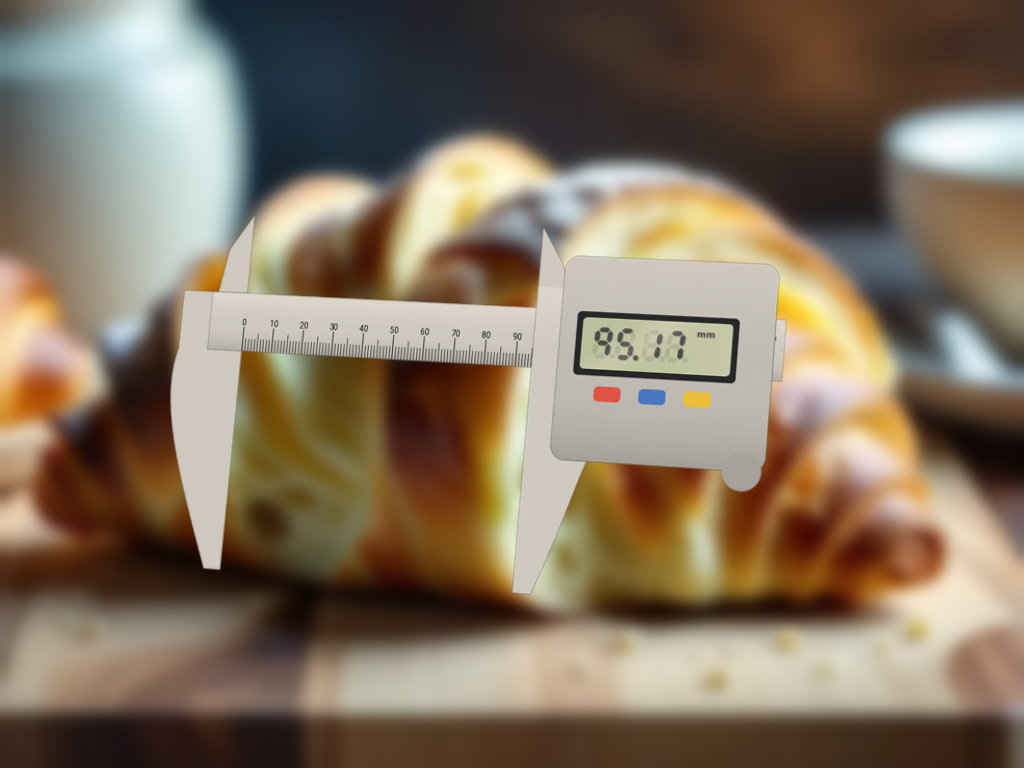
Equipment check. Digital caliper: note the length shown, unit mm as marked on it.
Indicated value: 95.17 mm
